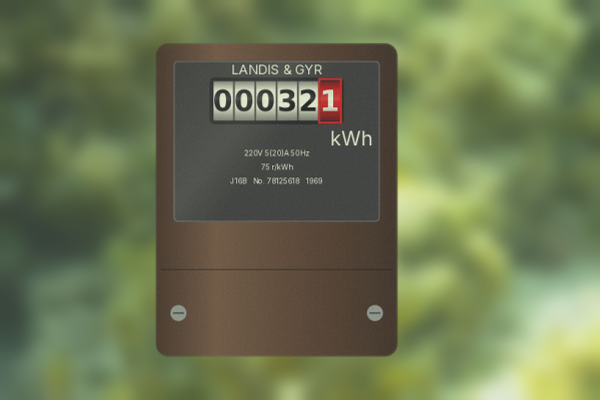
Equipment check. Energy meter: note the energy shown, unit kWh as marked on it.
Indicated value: 32.1 kWh
